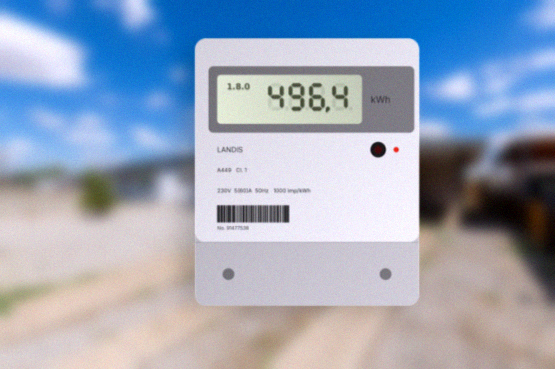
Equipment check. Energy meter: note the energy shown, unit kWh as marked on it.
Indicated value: 496.4 kWh
